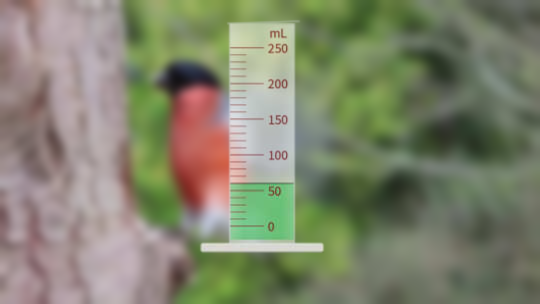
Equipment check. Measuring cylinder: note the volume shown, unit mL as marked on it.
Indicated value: 60 mL
